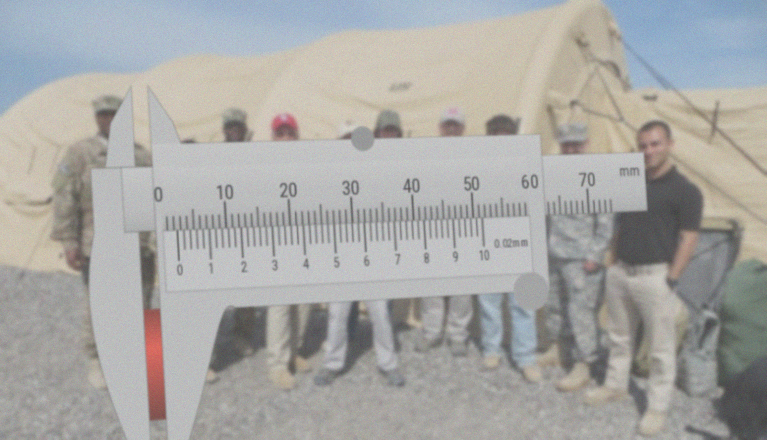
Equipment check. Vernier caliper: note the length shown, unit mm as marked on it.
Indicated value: 2.5 mm
